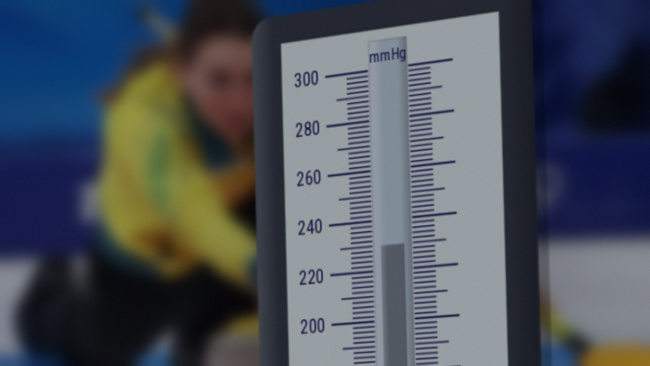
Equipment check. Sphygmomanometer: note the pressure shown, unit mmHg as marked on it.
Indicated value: 230 mmHg
